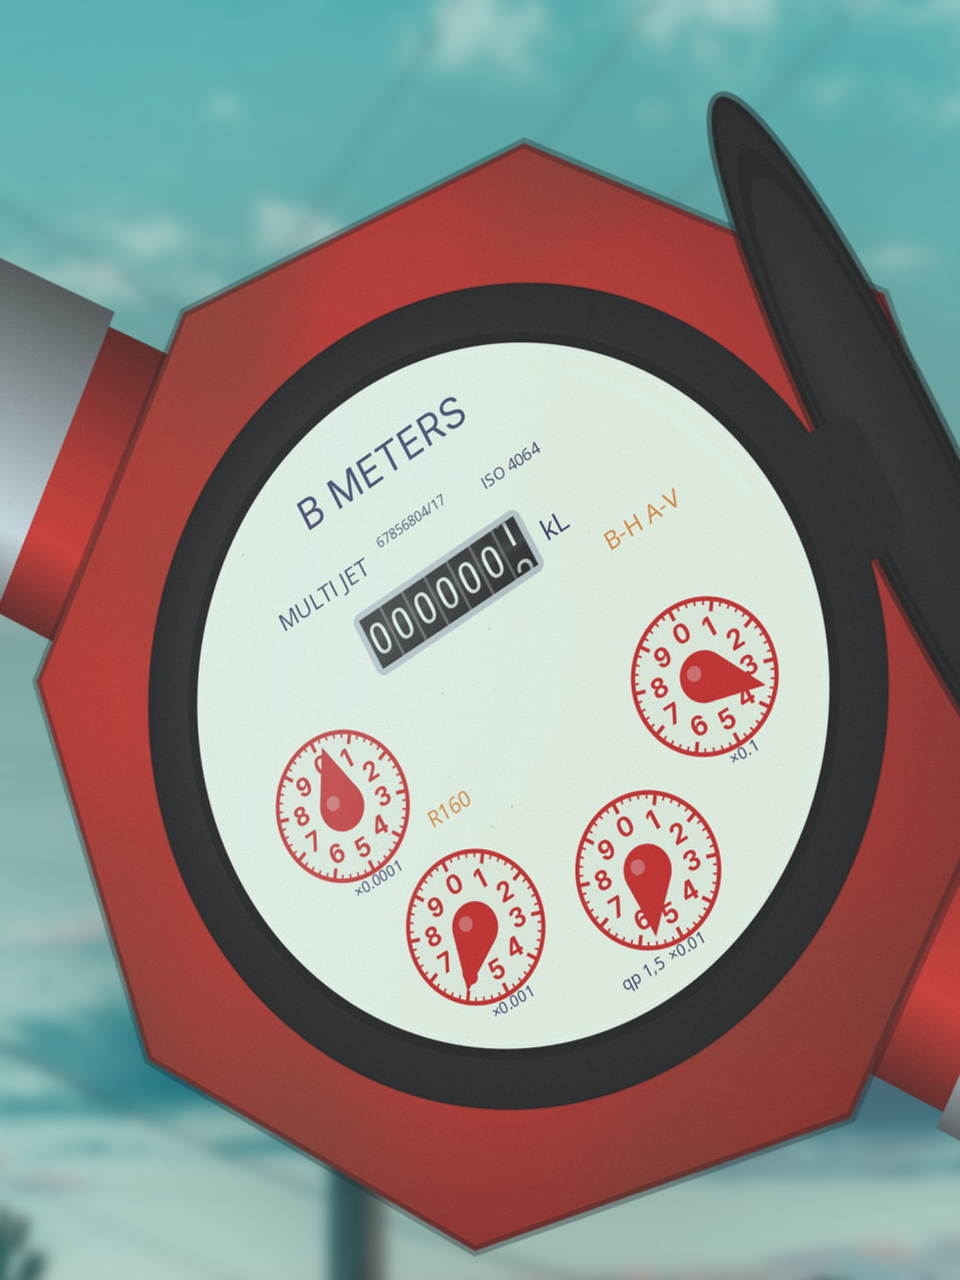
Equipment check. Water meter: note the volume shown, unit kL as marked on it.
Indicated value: 1.3560 kL
